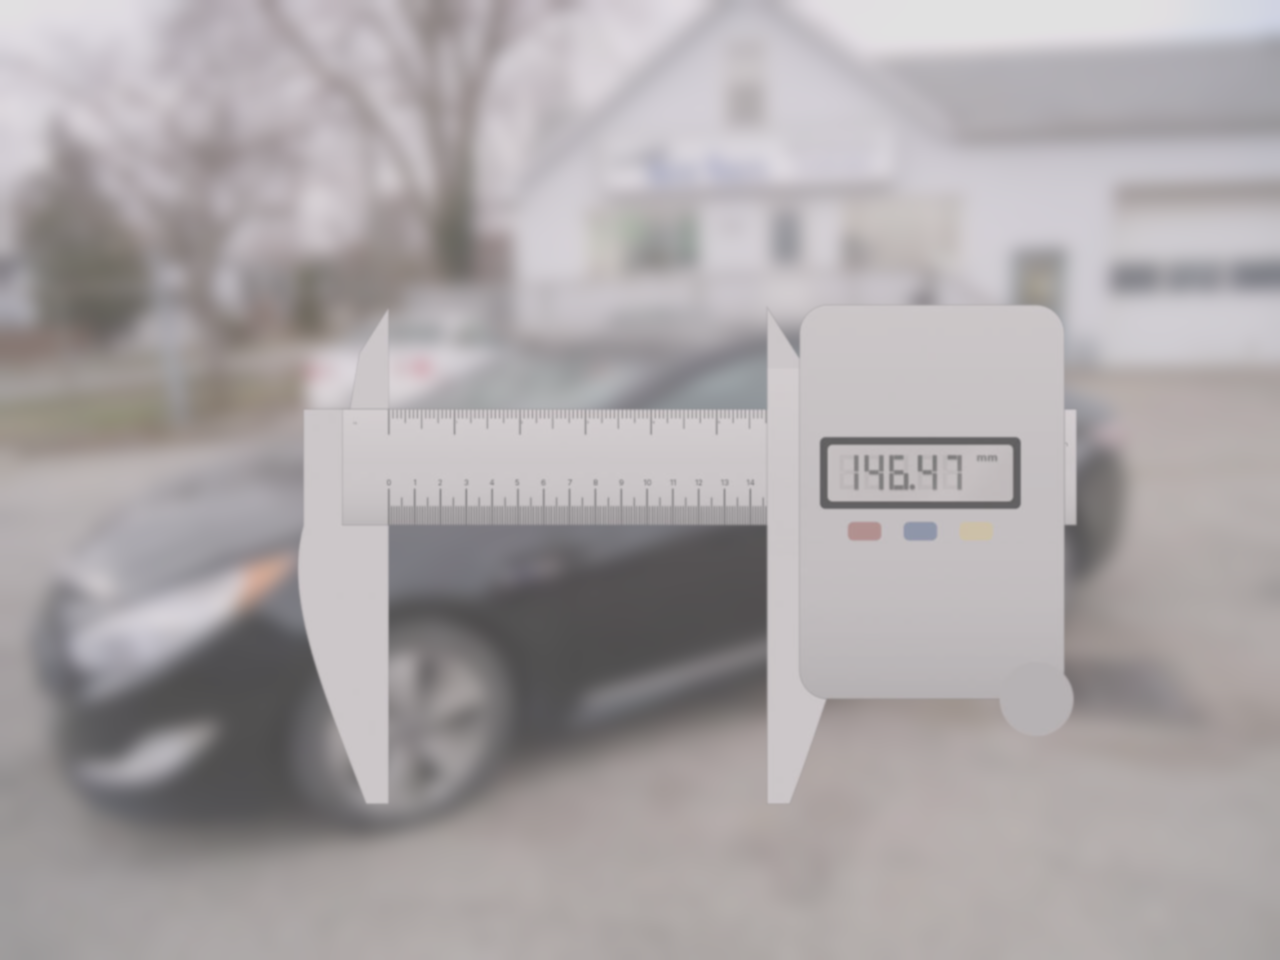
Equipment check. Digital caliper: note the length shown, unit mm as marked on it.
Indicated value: 146.47 mm
